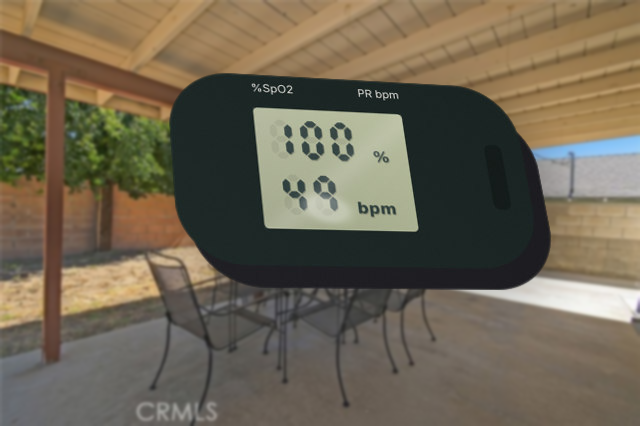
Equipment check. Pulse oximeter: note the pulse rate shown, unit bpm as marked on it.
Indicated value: 49 bpm
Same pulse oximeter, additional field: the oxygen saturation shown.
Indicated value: 100 %
